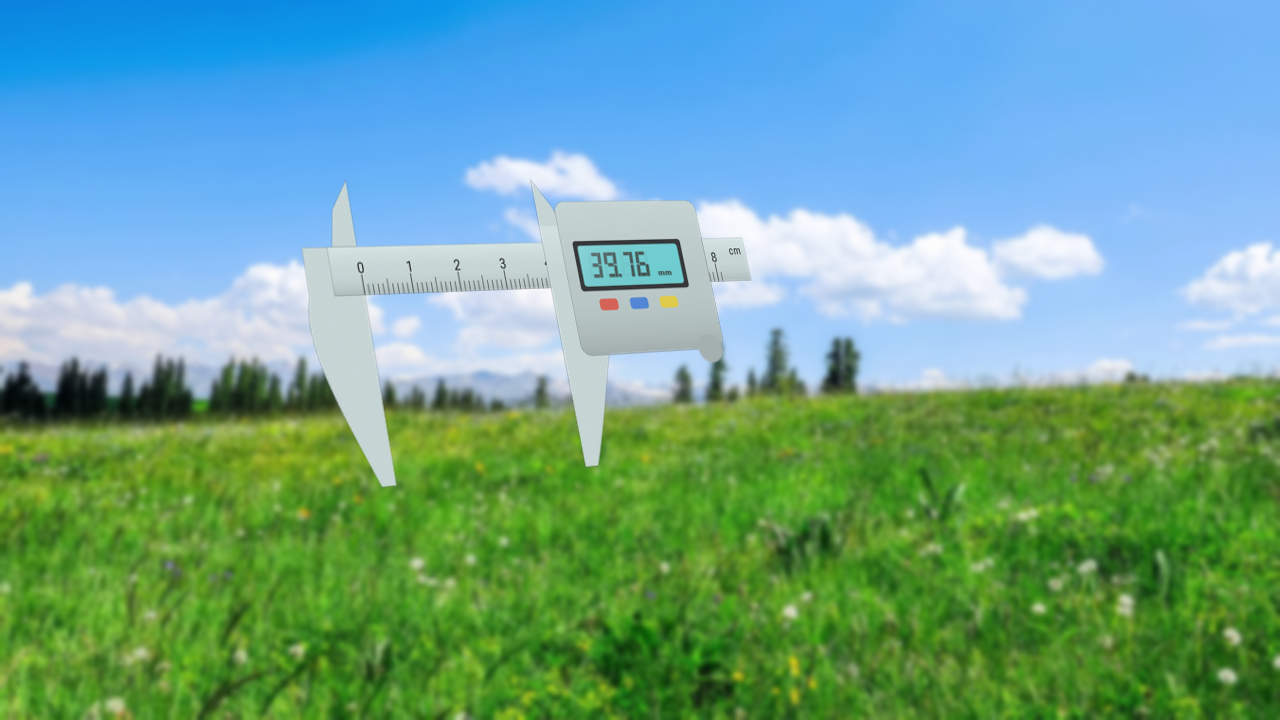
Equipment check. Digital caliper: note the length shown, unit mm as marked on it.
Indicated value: 39.76 mm
